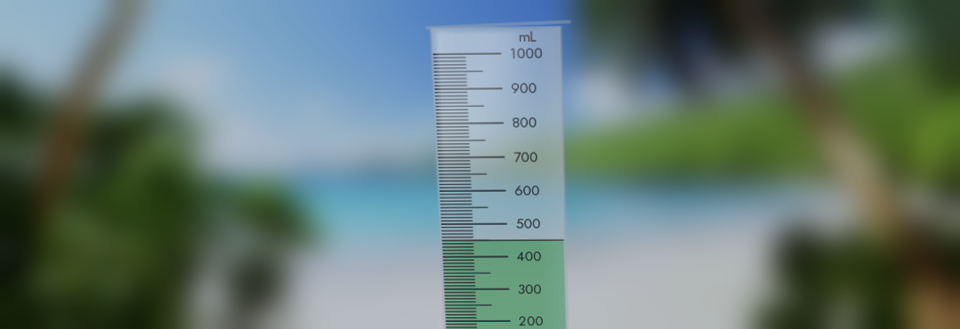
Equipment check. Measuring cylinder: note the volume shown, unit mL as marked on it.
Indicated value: 450 mL
